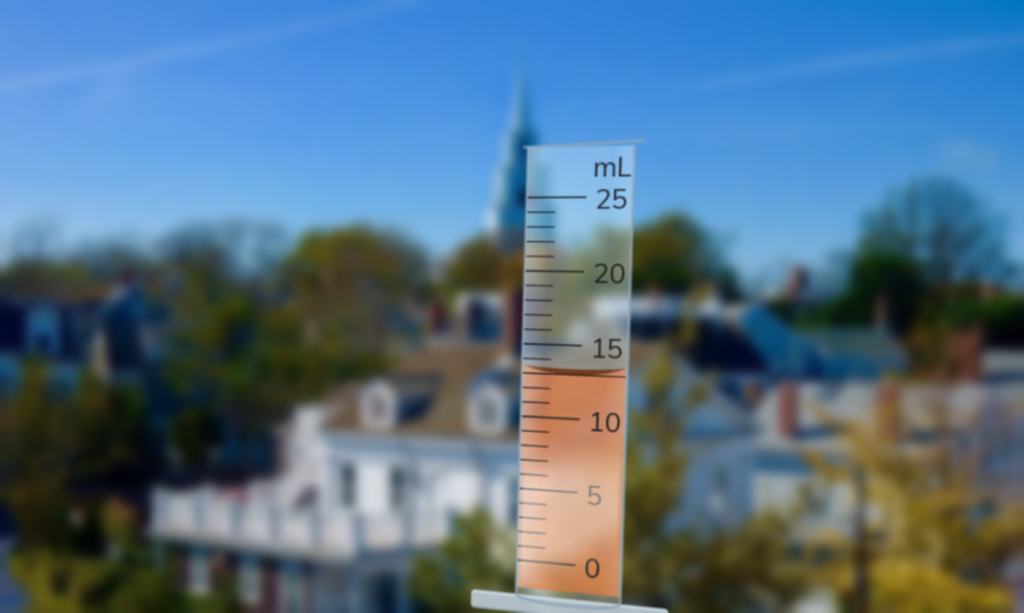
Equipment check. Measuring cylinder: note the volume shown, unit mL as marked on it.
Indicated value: 13 mL
